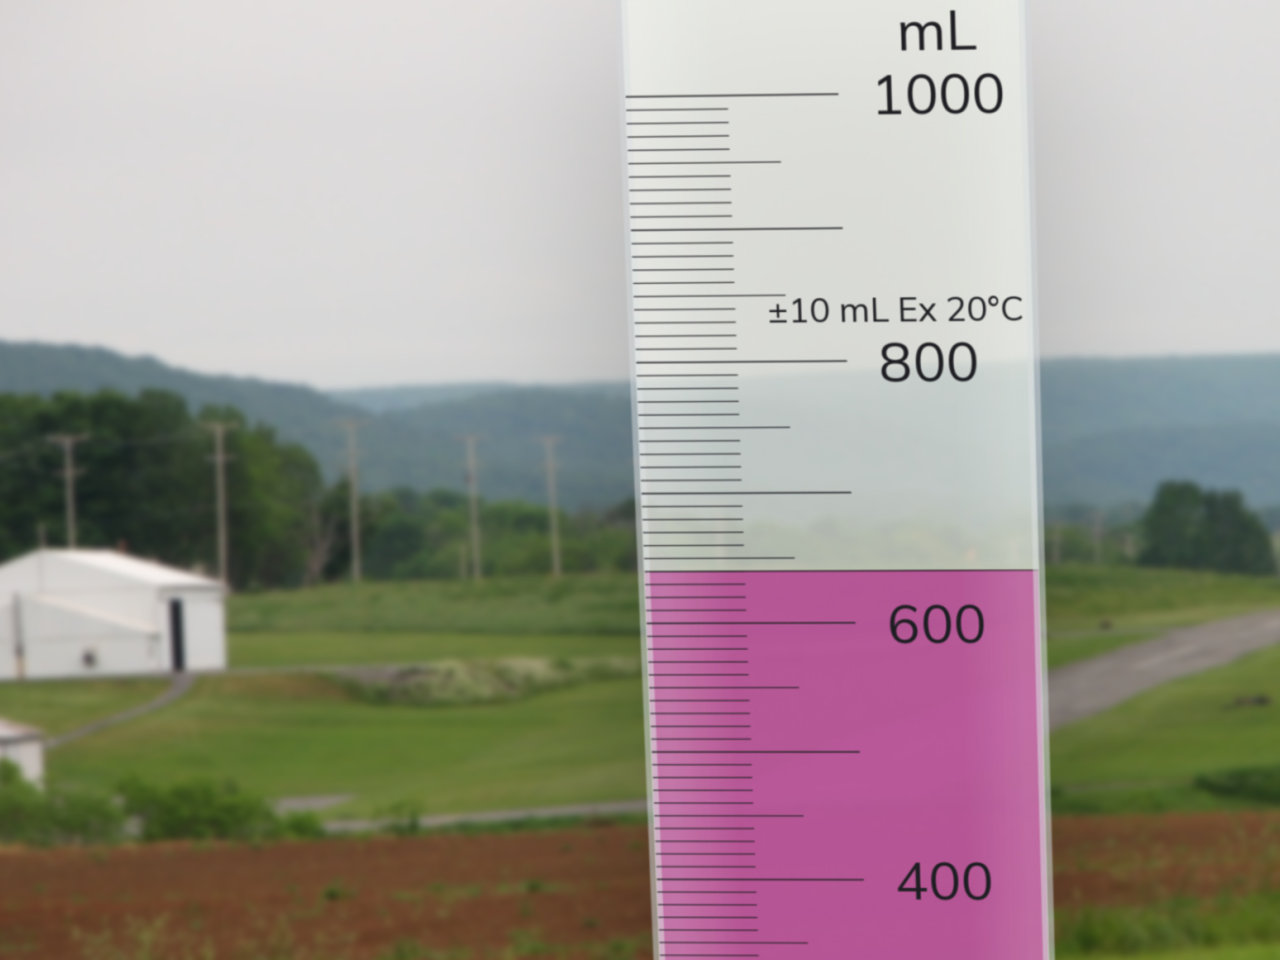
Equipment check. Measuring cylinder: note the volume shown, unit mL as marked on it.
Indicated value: 640 mL
